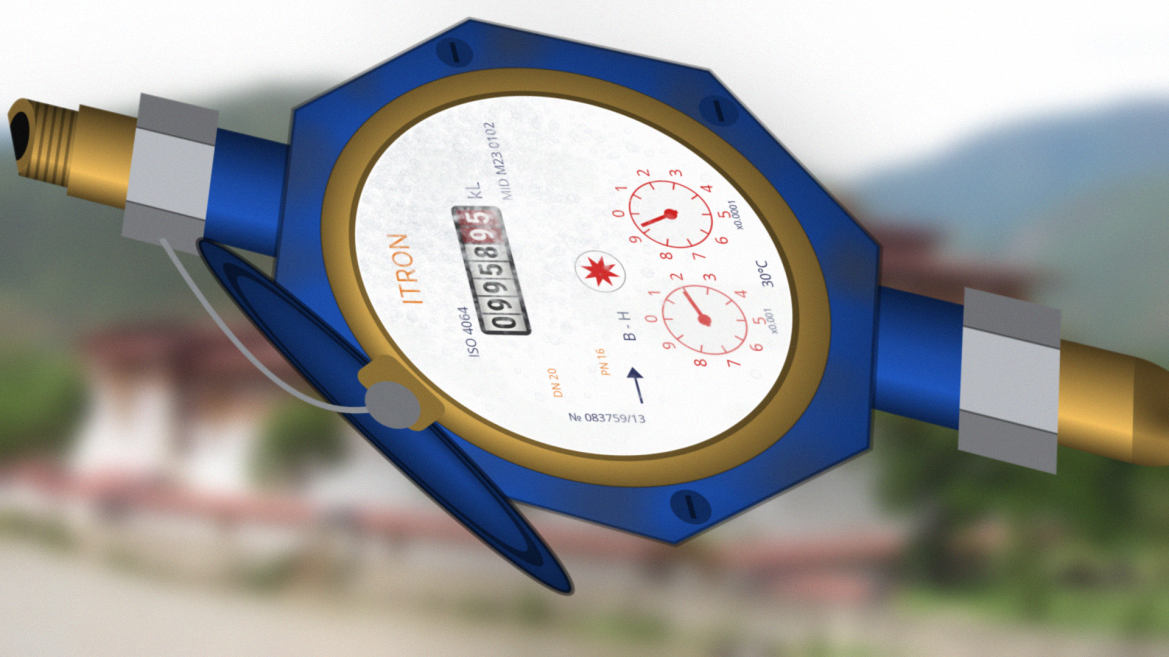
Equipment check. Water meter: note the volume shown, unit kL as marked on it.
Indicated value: 9958.9519 kL
